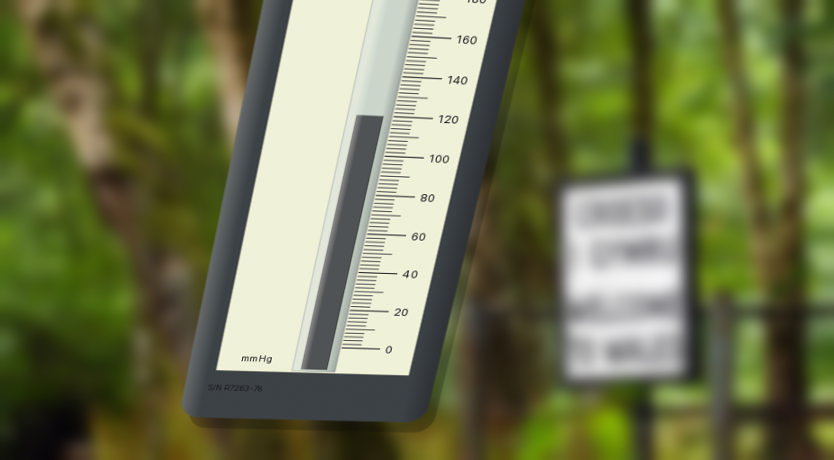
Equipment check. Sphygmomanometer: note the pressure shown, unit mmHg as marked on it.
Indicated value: 120 mmHg
